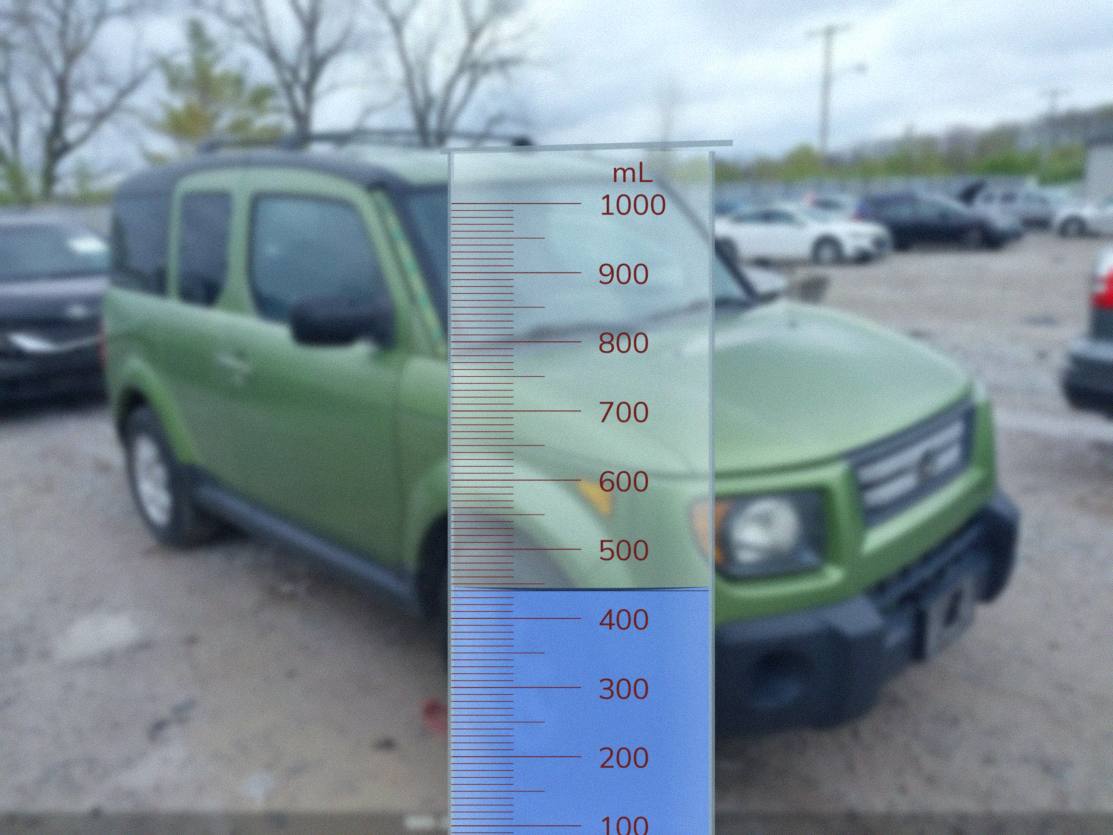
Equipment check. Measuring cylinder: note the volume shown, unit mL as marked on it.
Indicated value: 440 mL
